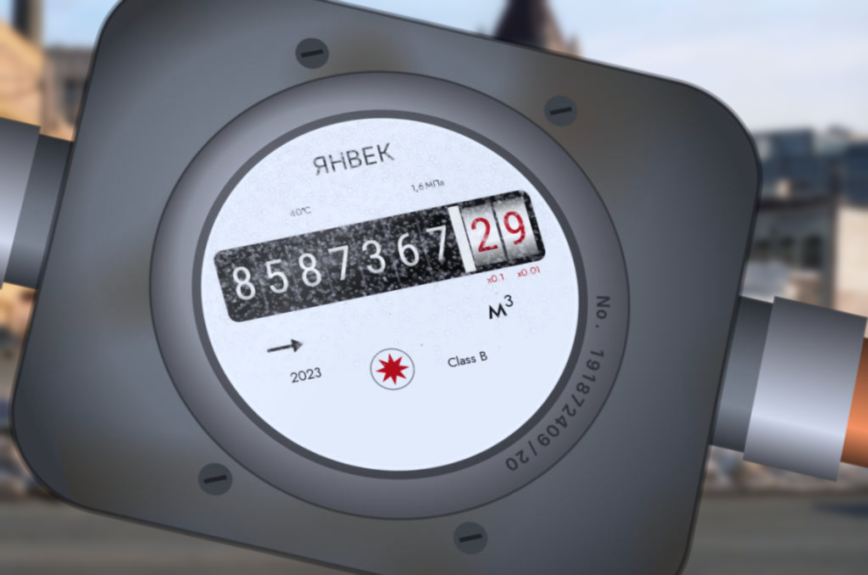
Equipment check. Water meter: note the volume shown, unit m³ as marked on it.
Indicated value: 8587367.29 m³
